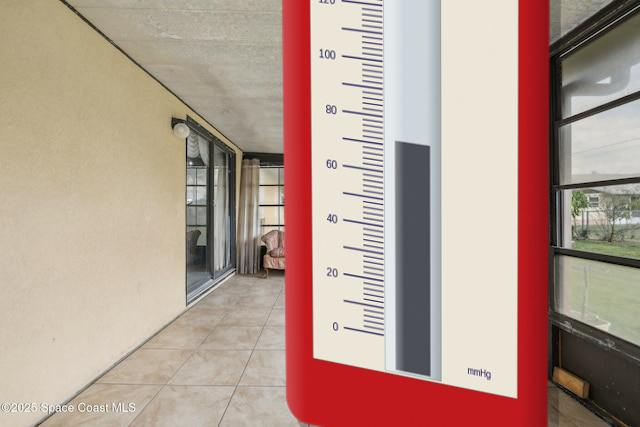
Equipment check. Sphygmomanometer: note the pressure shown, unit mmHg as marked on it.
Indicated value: 72 mmHg
